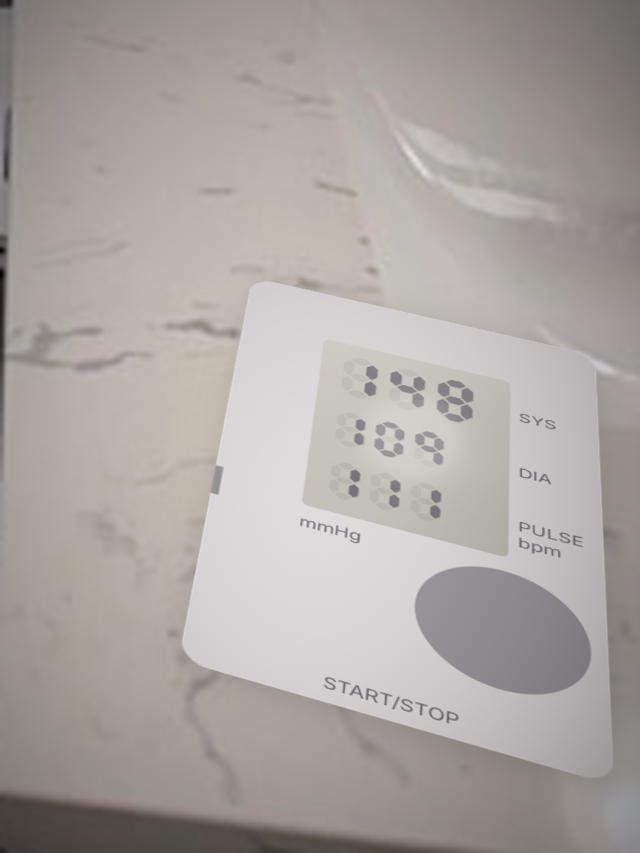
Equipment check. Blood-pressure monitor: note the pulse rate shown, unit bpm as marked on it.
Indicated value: 111 bpm
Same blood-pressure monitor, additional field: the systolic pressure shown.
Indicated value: 148 mmHg
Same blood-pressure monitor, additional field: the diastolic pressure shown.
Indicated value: 109 mmHg
